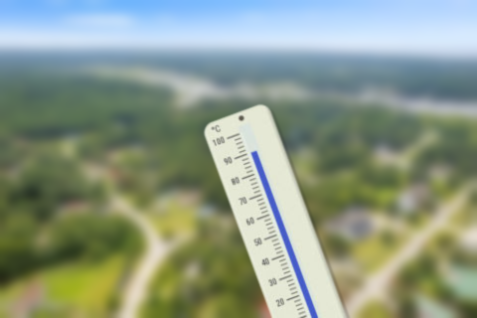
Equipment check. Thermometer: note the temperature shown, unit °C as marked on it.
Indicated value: 90 °C
